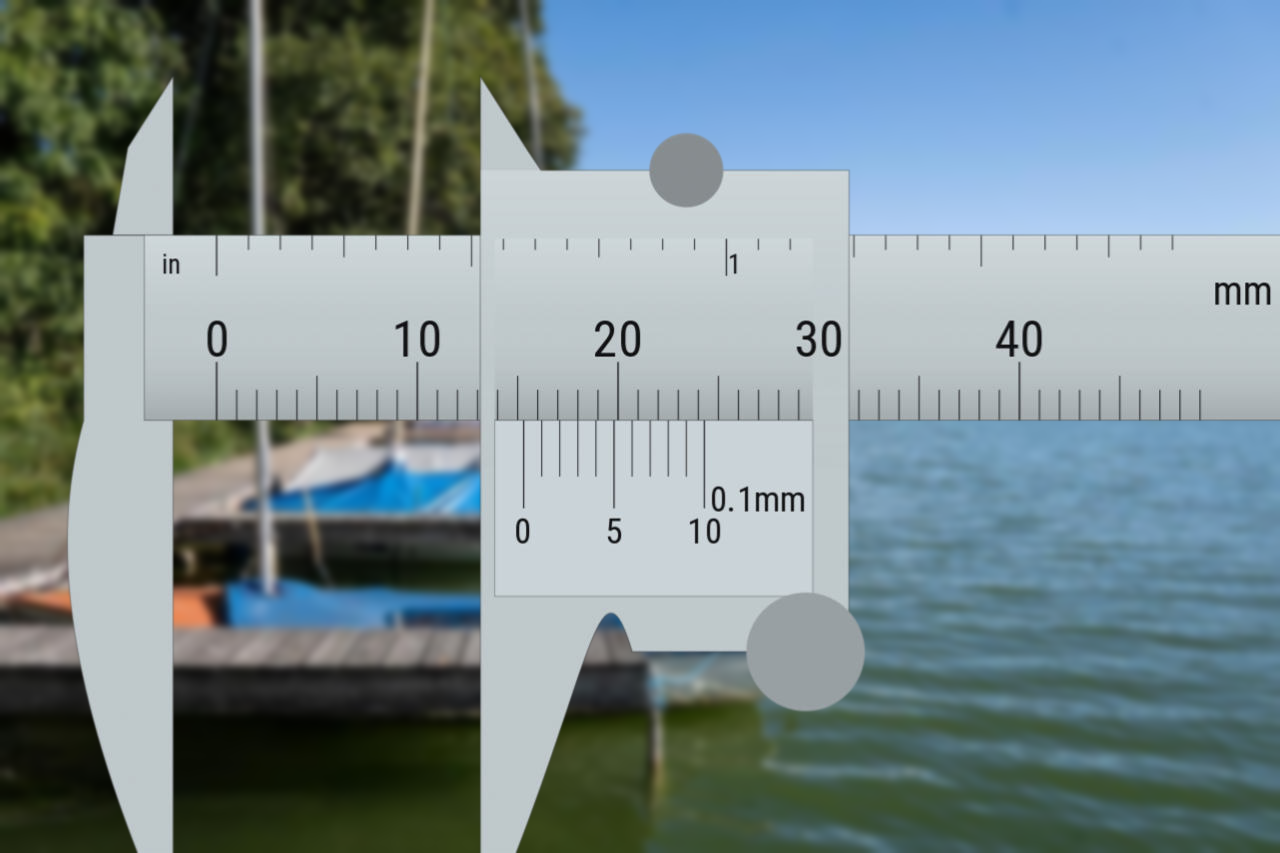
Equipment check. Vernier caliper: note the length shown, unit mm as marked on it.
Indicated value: 15.3 mm
